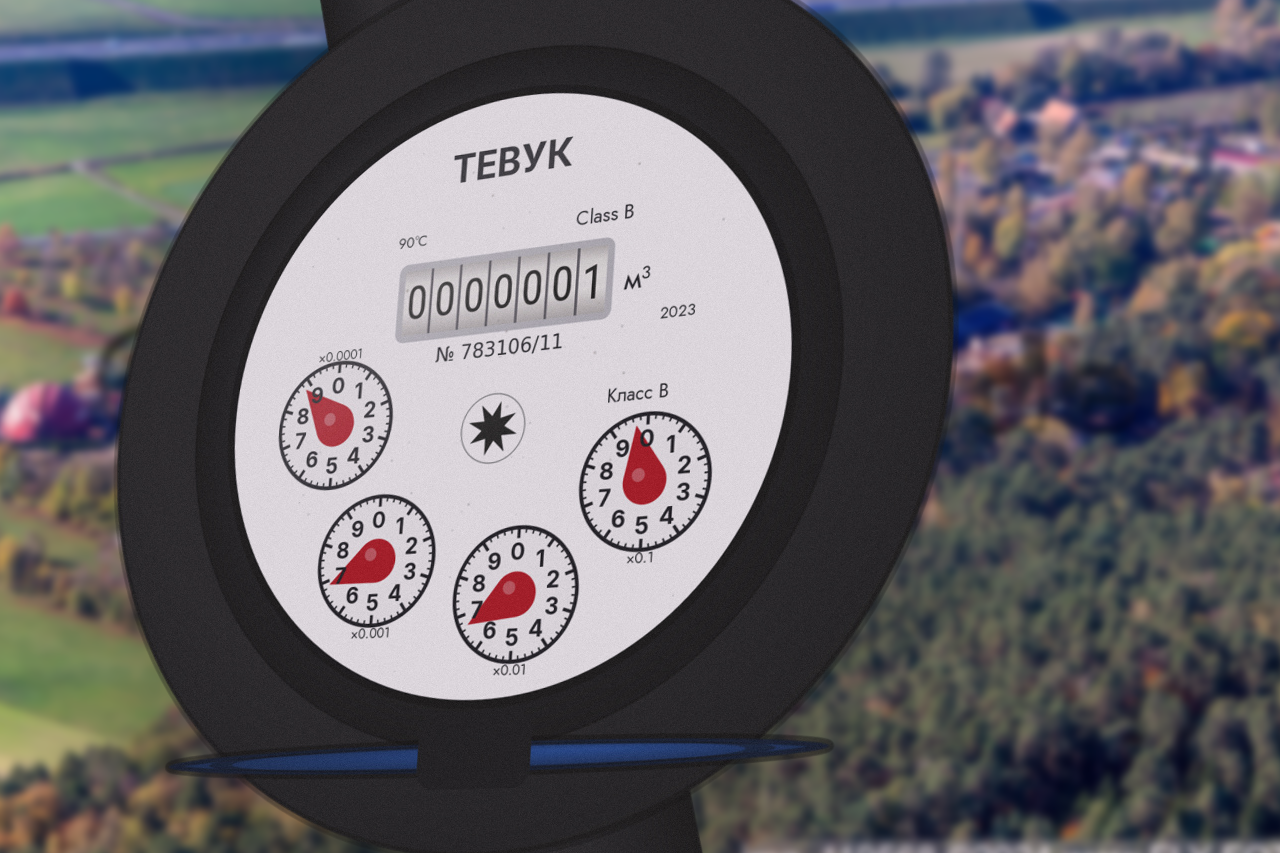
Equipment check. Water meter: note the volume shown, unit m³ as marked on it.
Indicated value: 0.9668 m³
